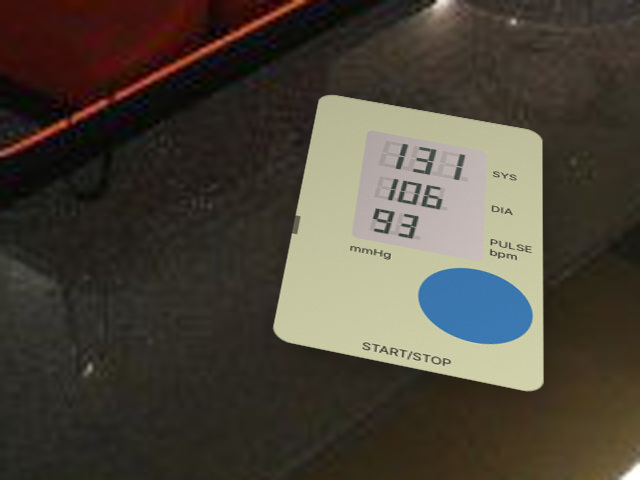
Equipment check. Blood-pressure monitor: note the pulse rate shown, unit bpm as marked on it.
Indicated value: 93 bpm
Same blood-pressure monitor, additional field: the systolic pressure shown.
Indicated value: 131 mmHg
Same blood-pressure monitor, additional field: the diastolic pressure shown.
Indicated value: 106 mmHg
